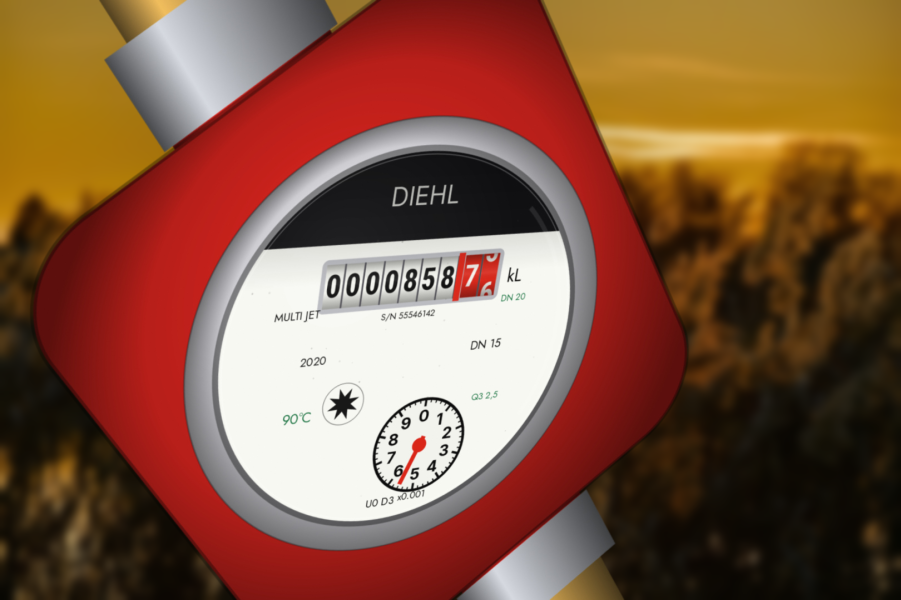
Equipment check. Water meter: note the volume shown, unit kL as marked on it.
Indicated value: 858.755 kL
